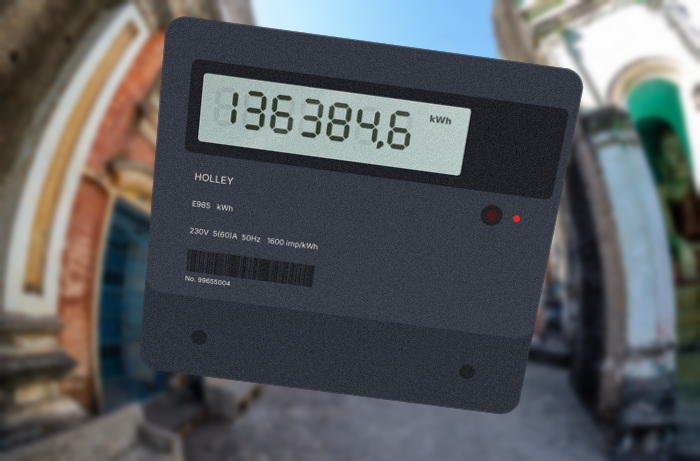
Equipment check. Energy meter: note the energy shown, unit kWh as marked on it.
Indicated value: 136384.6 kWh
